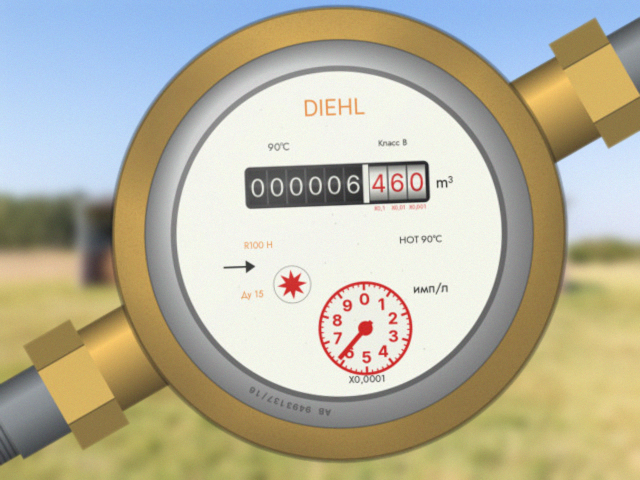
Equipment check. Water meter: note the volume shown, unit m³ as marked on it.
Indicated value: 6.4606 m³
